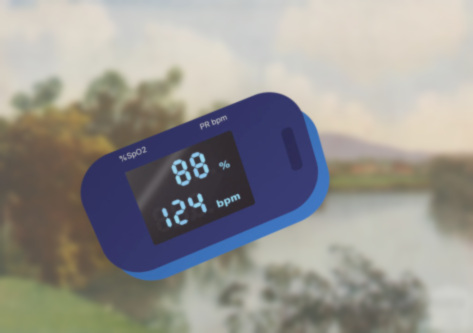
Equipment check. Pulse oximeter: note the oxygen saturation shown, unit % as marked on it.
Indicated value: 88 %
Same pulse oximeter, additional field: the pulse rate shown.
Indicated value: 124 bpm
